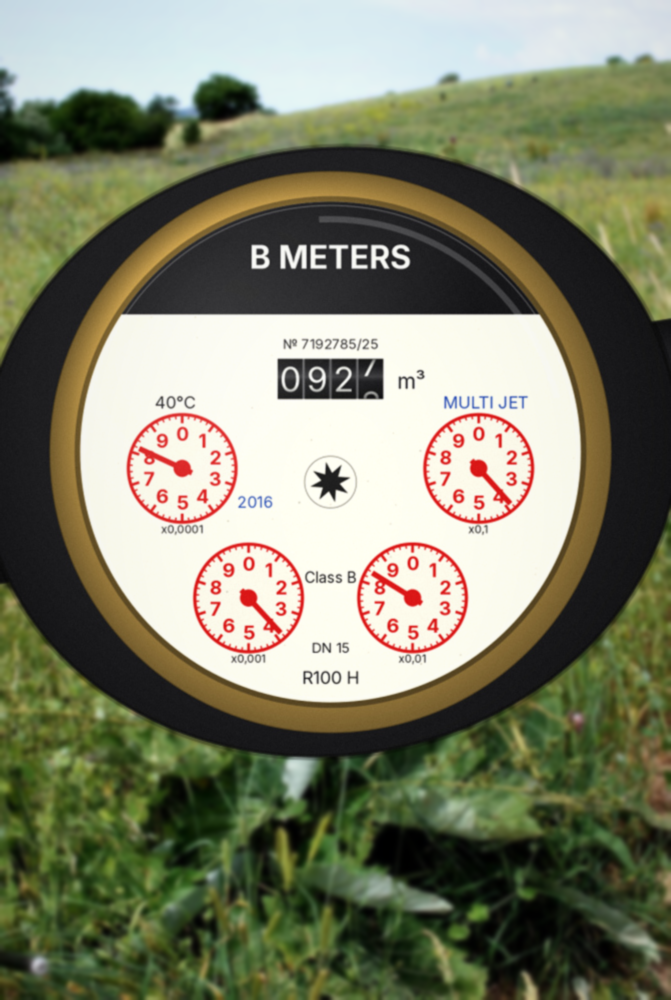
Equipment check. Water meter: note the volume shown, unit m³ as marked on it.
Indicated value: 927.3838 m³
